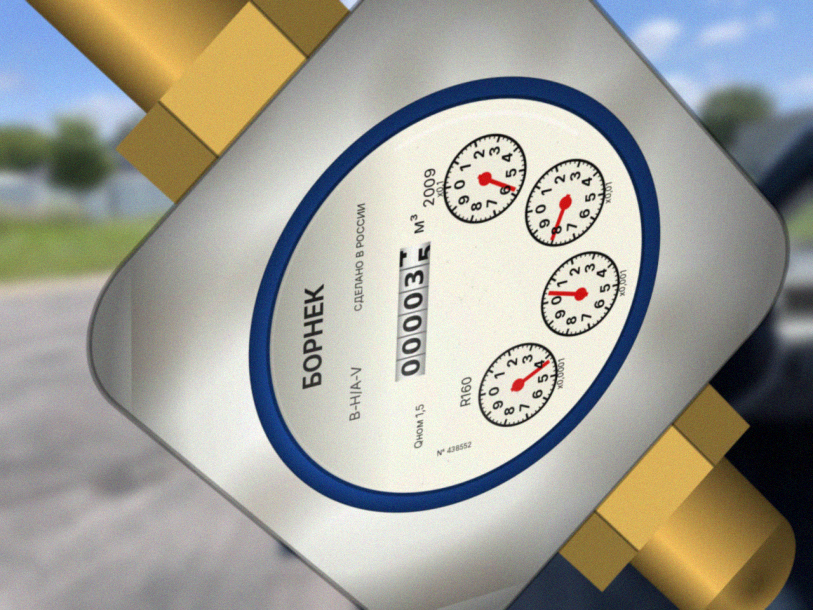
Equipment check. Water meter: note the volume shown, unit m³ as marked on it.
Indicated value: 34.5804 m³
